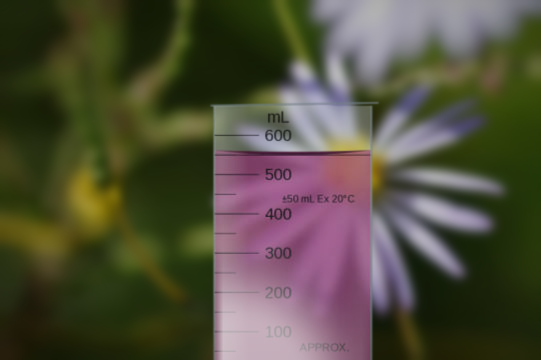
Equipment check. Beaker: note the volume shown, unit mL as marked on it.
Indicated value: 550 mL
